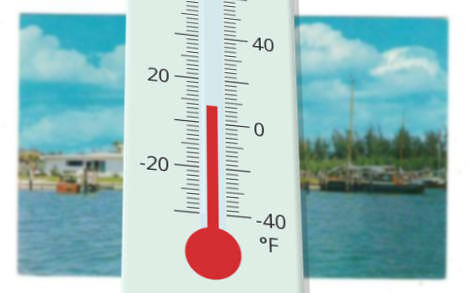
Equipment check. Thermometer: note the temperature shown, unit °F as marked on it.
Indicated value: 8 °F
